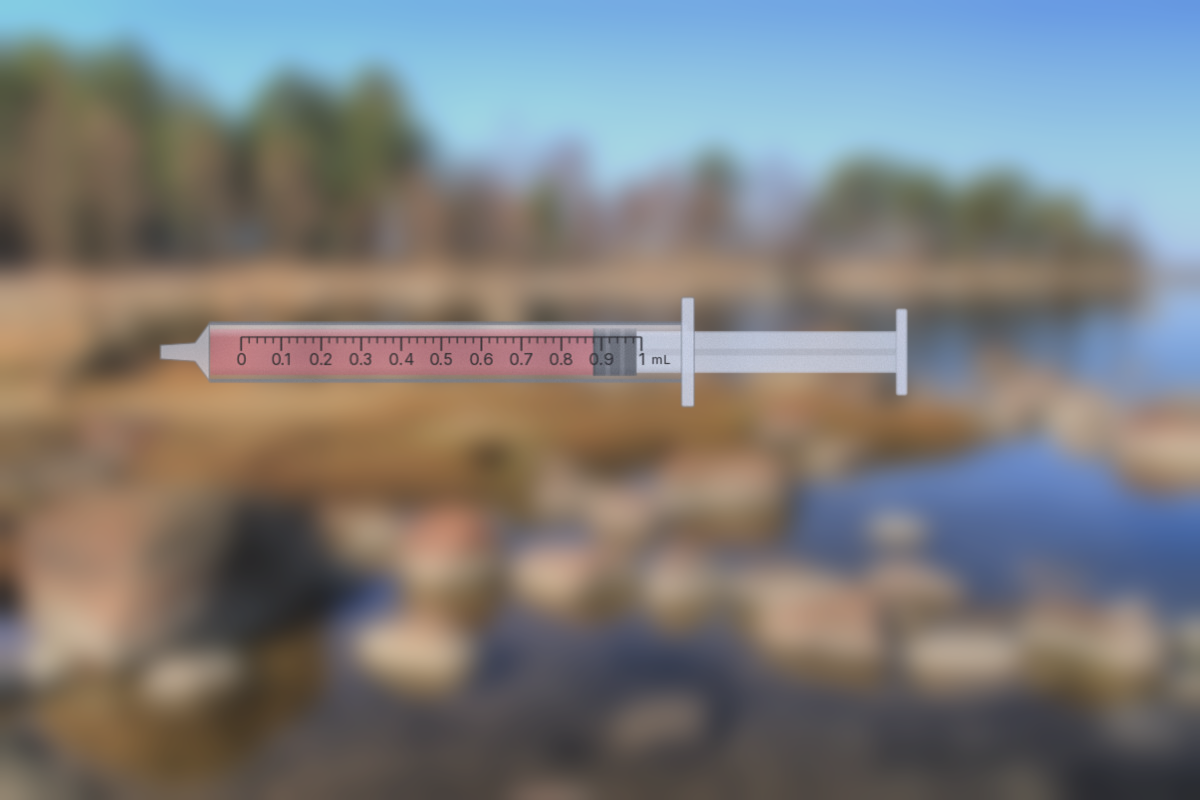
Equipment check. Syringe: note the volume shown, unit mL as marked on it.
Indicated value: 0.88 mL
